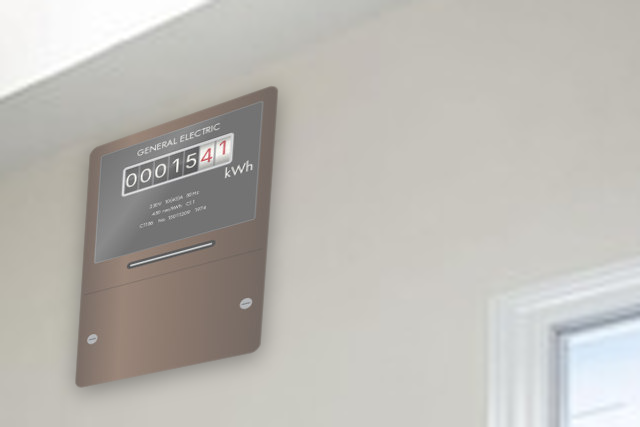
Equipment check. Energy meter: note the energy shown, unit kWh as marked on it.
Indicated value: 15.41 kWh
